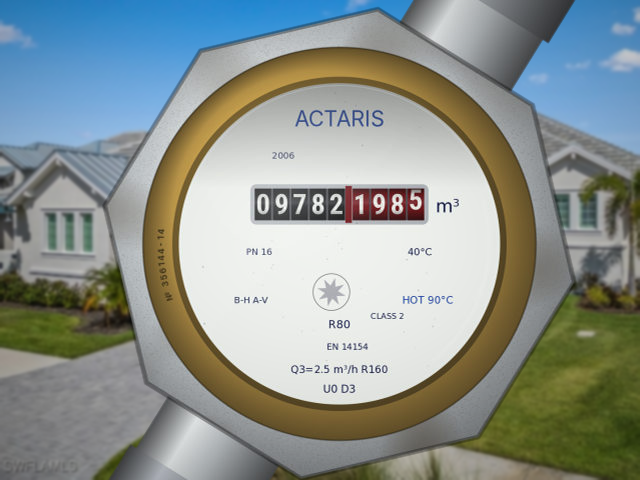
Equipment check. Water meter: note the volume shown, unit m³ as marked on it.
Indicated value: 9782.1985 m³
